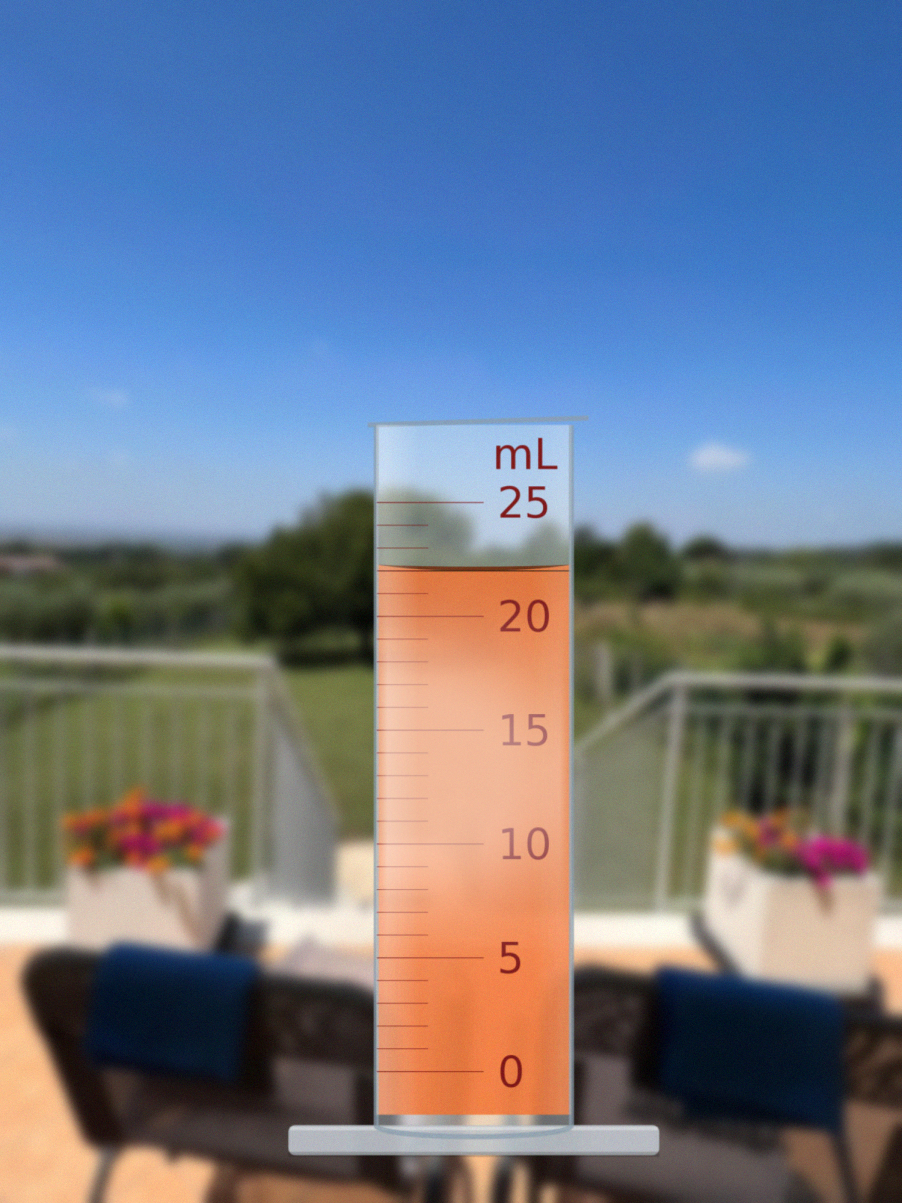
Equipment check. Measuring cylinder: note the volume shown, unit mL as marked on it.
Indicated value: 22 mL
